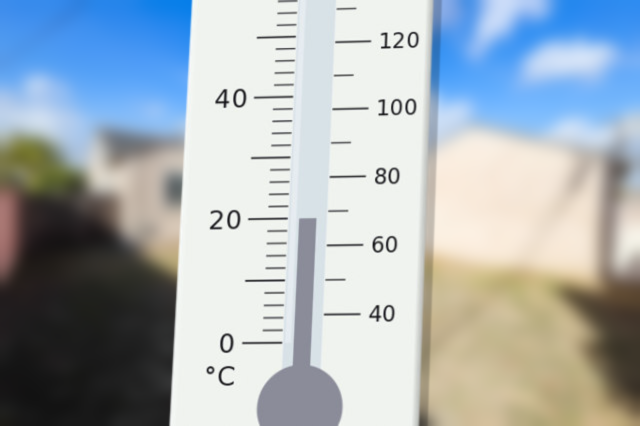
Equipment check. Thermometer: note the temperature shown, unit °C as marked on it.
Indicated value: 20 °C
